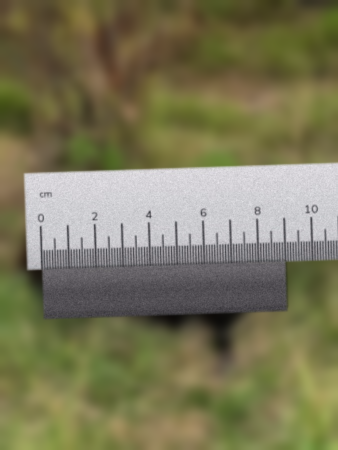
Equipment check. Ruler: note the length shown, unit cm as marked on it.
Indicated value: 9 cm
